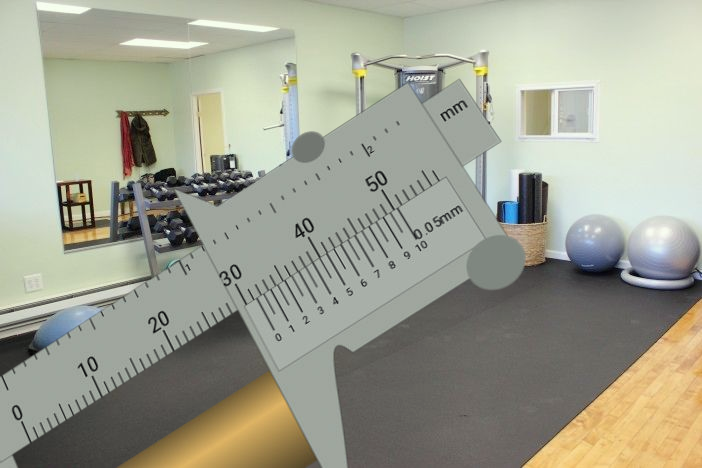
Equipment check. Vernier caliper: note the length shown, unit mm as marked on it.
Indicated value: 31.4 mm
